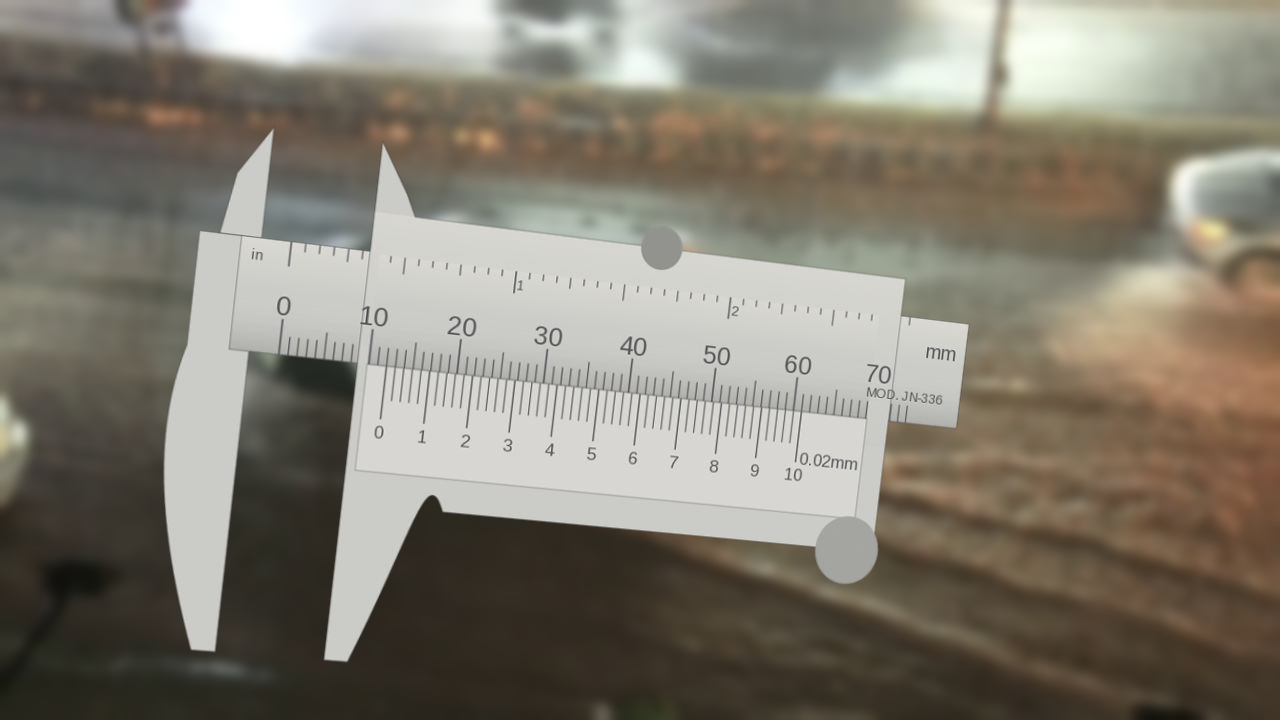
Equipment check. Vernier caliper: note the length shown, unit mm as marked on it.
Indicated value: 12.0 mm
